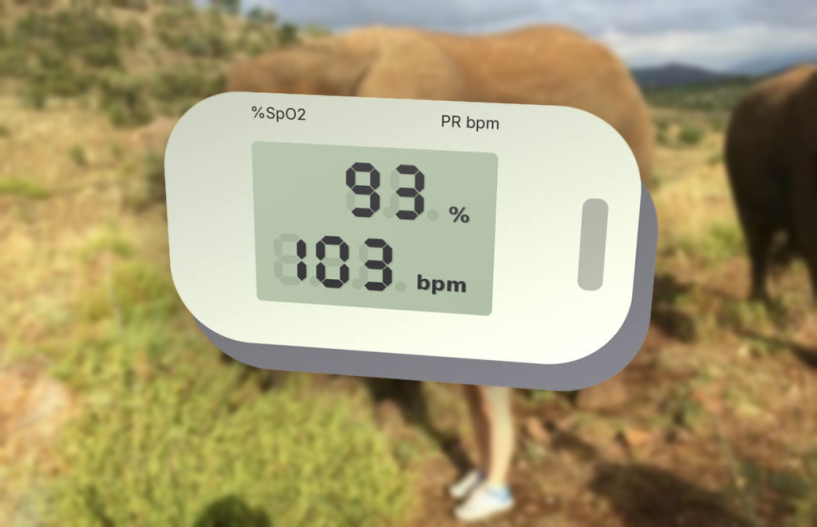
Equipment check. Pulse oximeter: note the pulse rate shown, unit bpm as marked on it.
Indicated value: 103 bpm
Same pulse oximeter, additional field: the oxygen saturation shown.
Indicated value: 93 %
